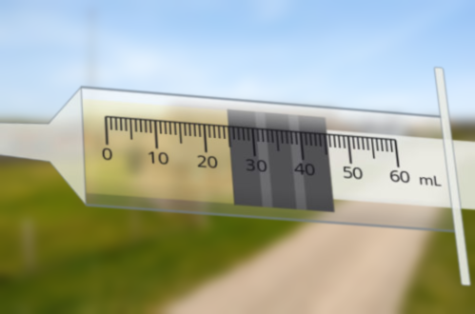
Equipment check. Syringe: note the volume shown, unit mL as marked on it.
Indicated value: 25 mL
